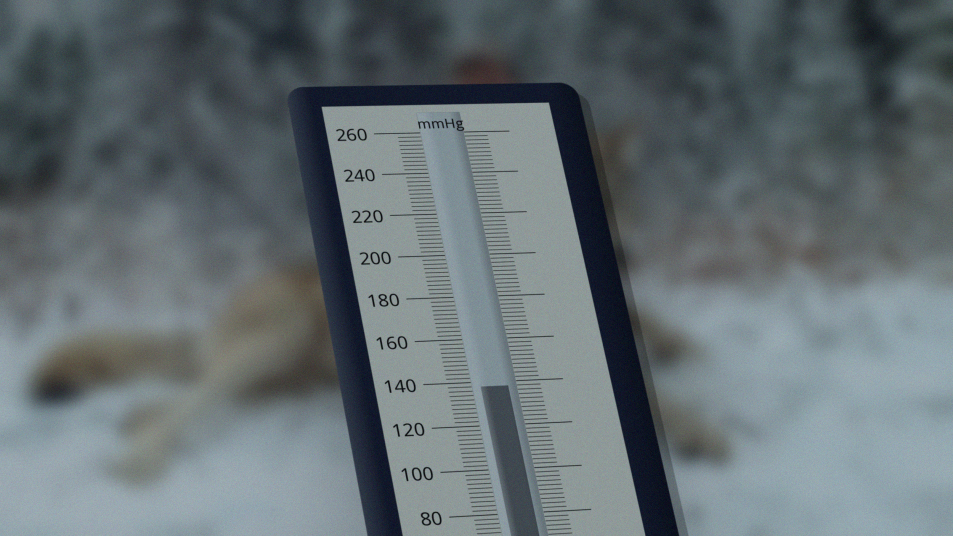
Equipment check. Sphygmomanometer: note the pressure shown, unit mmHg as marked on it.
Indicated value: 138 mmHg
